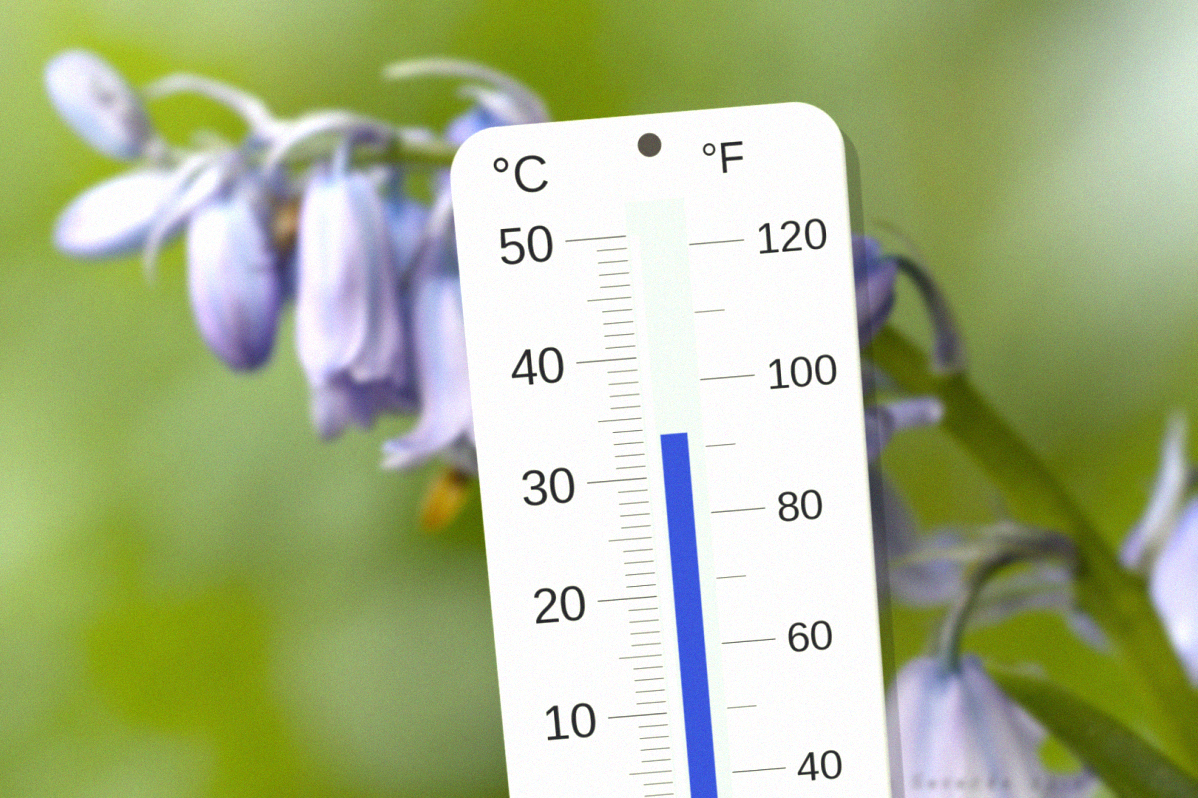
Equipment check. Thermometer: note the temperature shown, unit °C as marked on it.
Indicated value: 33.5 °C
